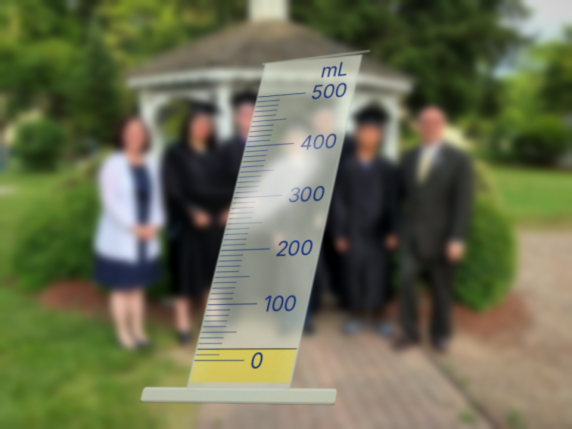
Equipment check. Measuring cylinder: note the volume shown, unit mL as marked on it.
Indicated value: 20 mL
